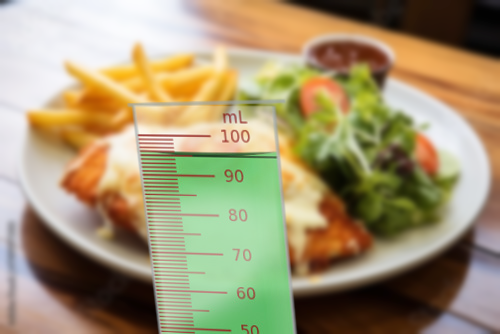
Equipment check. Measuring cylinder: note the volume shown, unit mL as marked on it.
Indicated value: 95 mL
